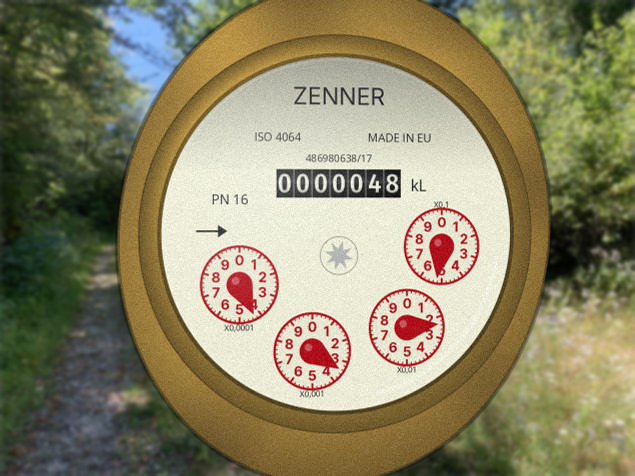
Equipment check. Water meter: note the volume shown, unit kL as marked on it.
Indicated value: 48.5234 kL
